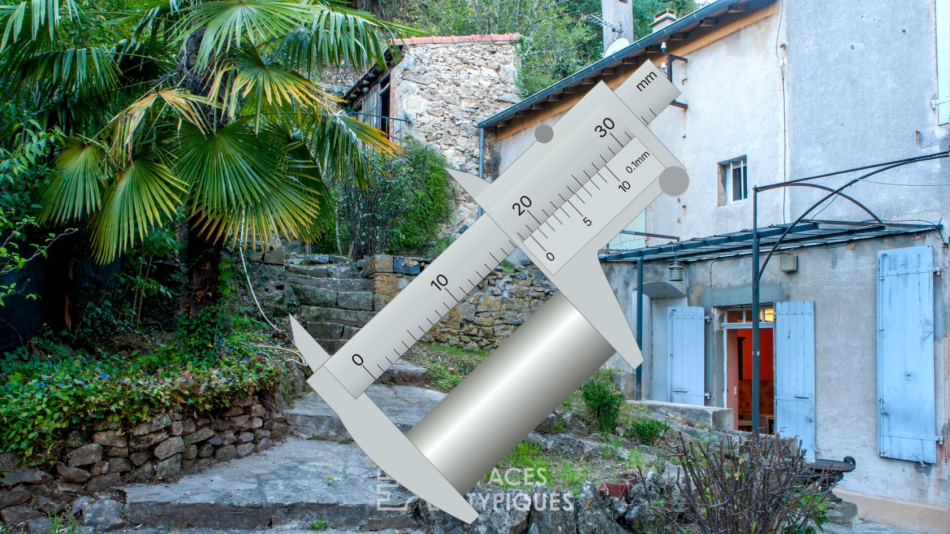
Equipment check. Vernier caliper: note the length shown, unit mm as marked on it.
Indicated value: 18.7 mm
